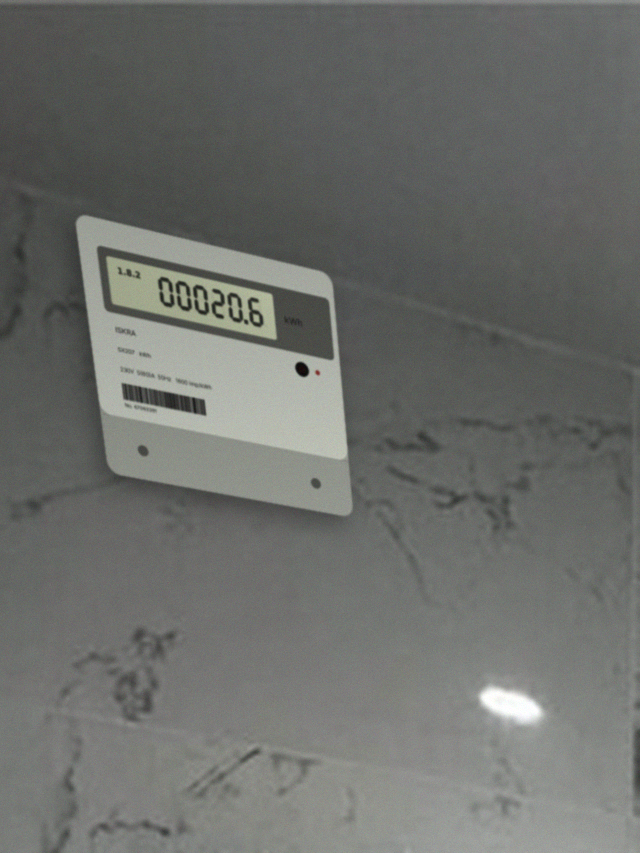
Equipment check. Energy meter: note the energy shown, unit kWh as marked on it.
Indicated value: 20.6 kWh
